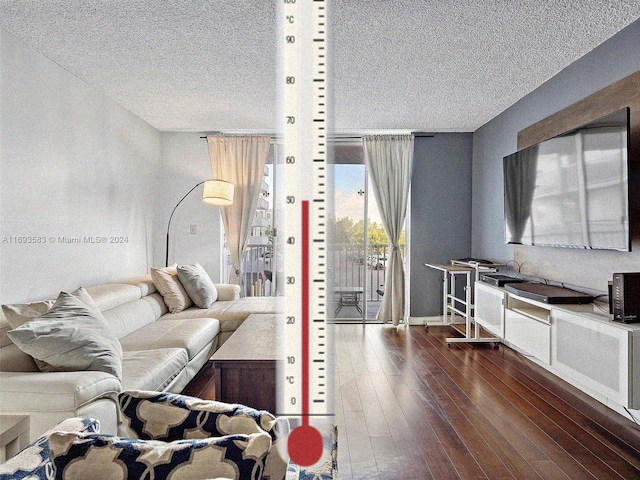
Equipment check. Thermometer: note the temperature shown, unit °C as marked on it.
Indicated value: 50 °C
